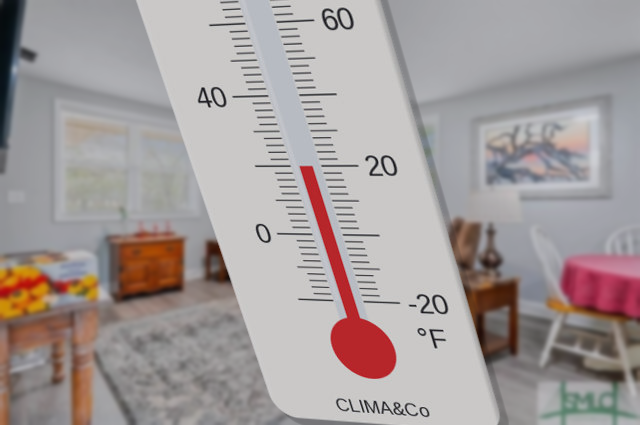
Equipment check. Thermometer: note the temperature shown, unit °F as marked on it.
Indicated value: 20 °F
